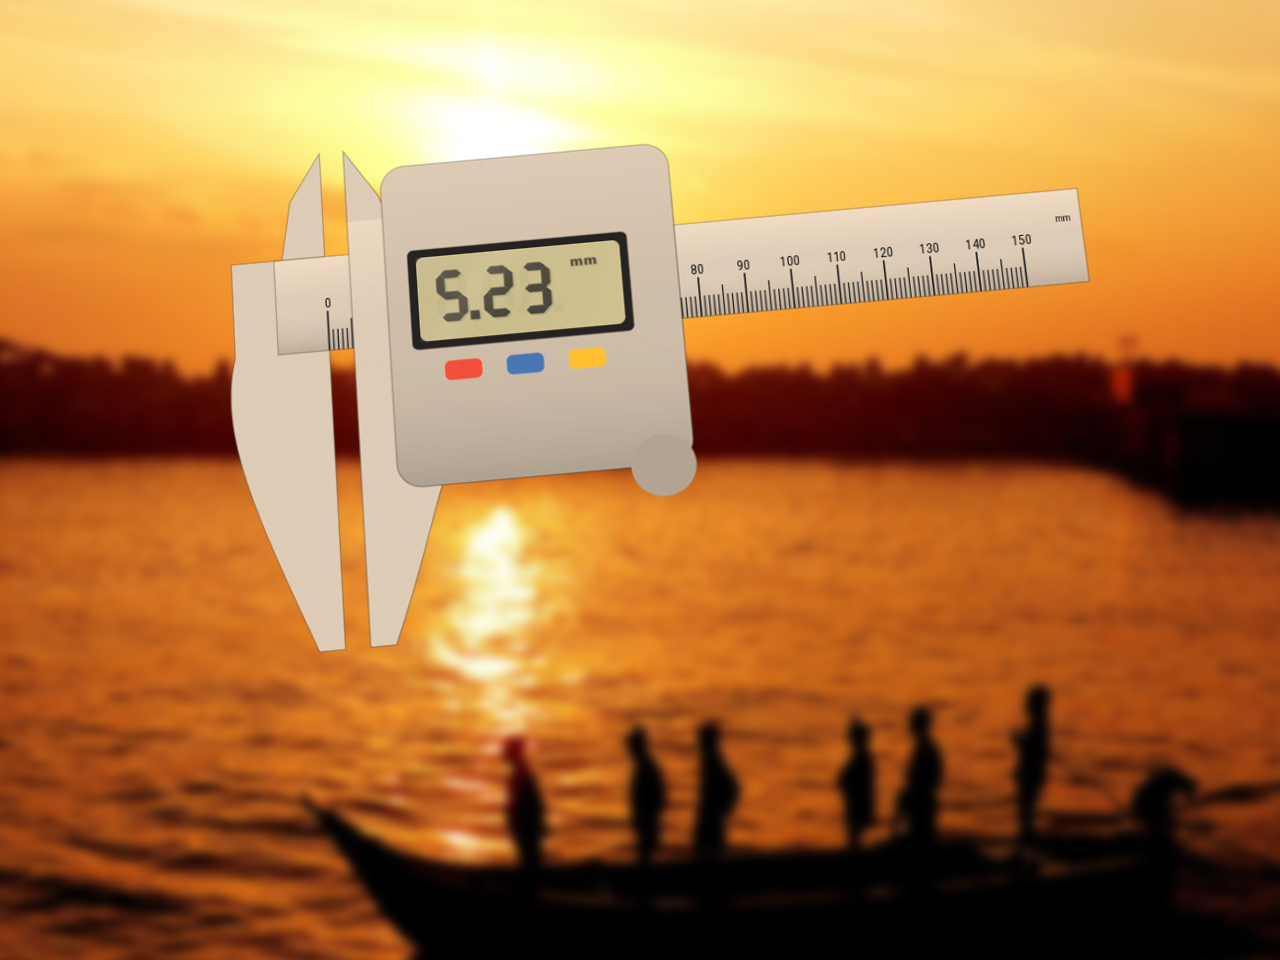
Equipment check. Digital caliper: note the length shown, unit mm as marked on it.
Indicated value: 5.23 mm
